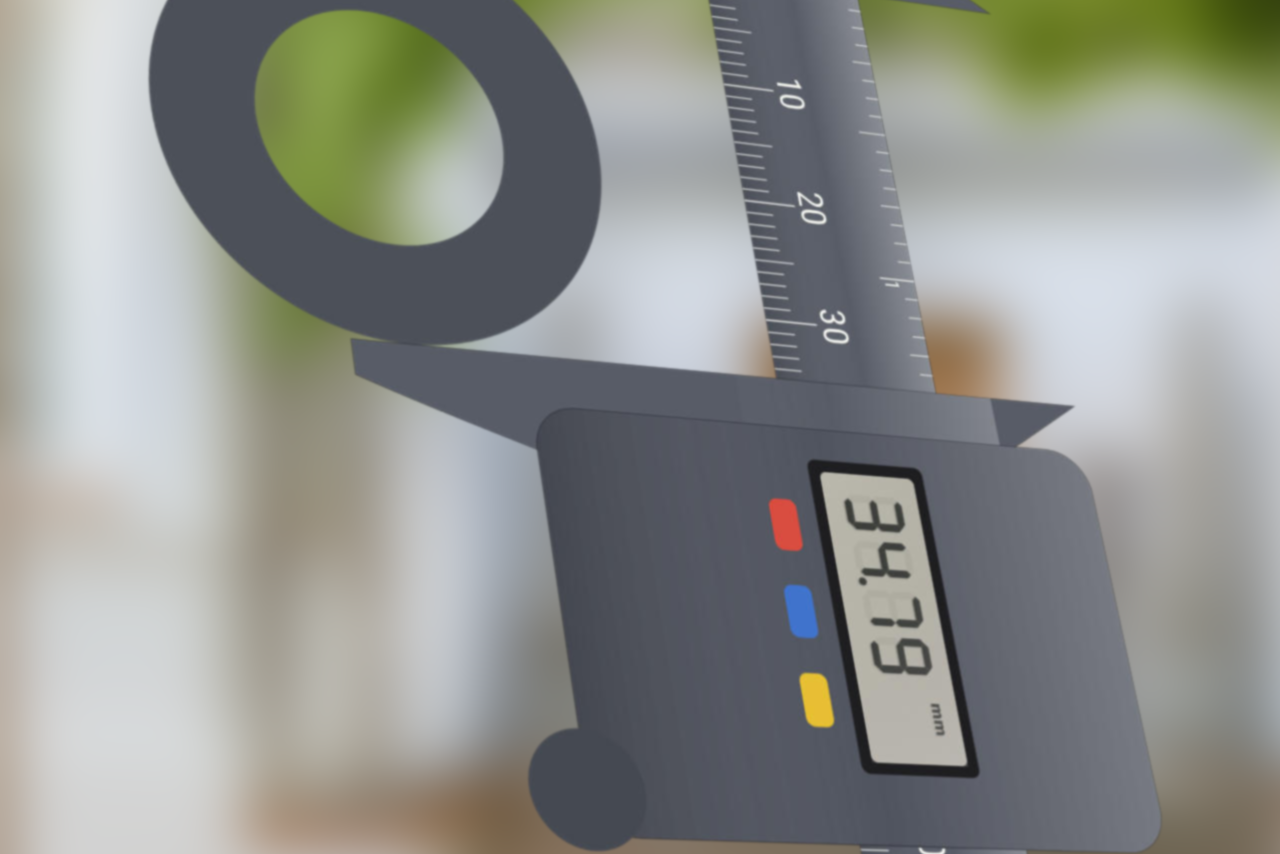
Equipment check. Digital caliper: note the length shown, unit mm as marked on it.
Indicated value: 34.79 mm
